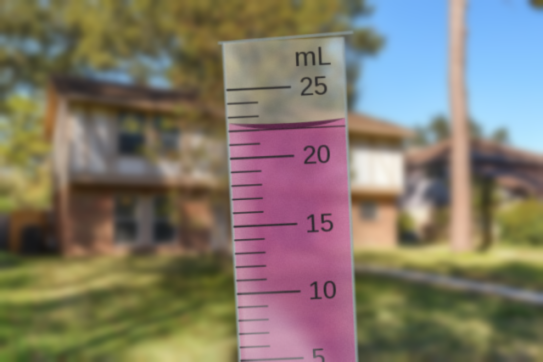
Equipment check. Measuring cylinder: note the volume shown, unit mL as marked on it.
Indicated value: 22 mL
